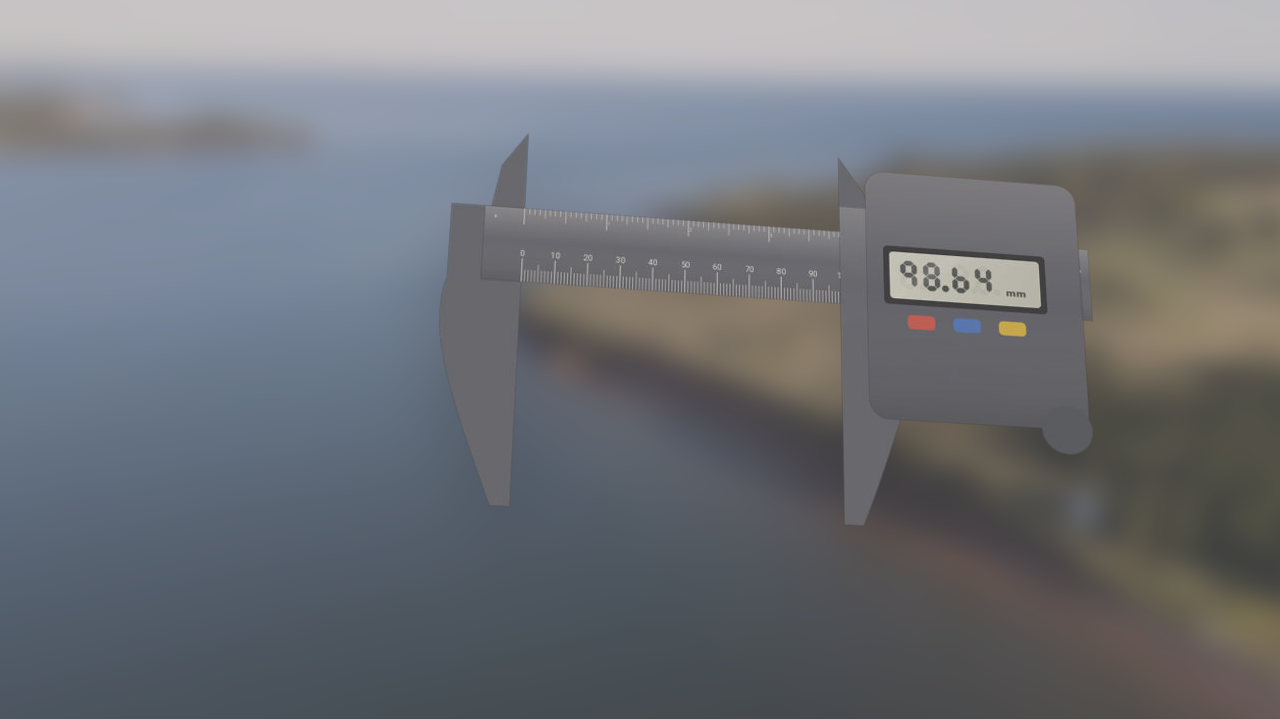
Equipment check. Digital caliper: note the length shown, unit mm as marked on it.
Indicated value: 98.64 mm
